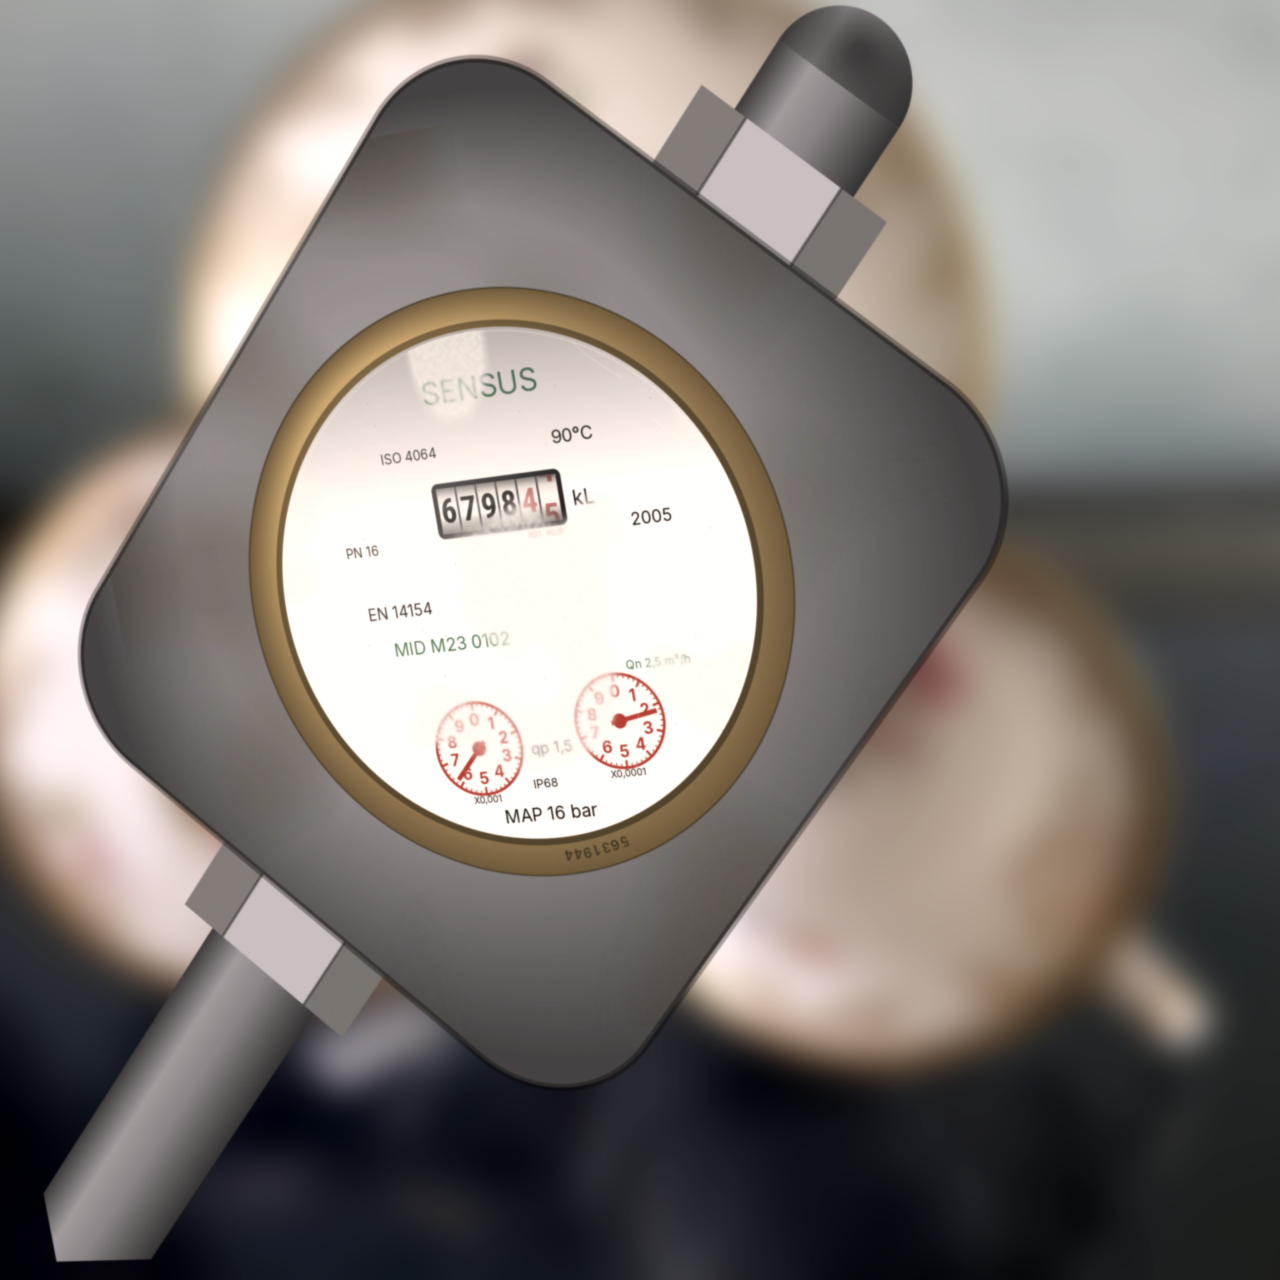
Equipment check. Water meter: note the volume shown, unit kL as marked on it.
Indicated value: 6798.4462 kL
